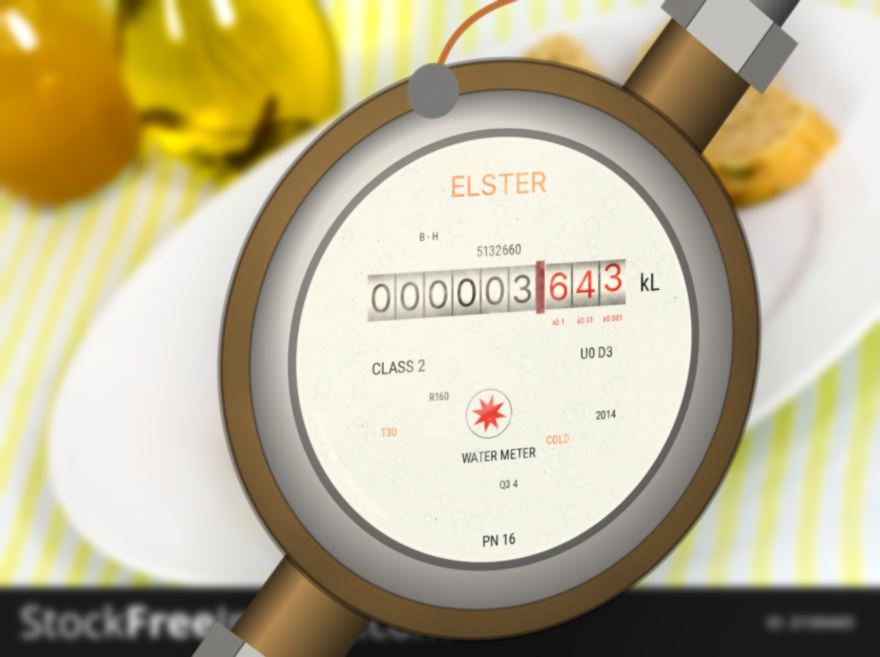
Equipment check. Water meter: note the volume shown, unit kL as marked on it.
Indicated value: 3.643 kL
